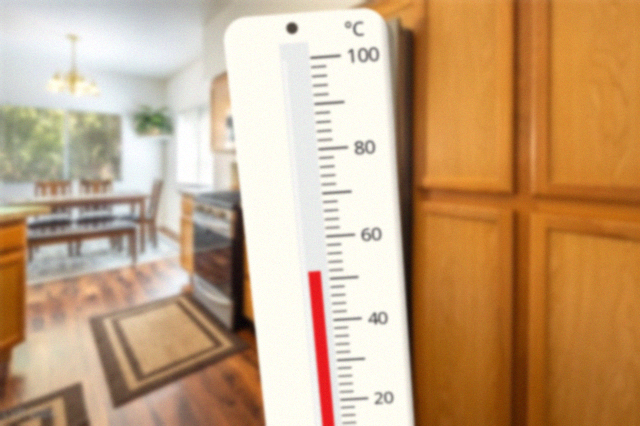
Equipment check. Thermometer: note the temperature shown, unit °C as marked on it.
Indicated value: 52 °C
